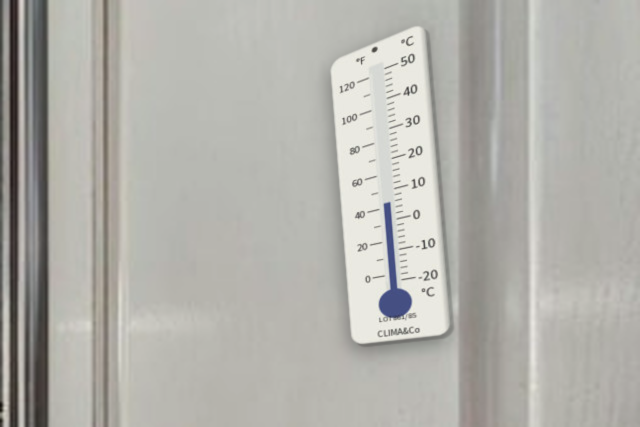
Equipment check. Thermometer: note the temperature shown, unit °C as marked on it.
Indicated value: 6 °C
